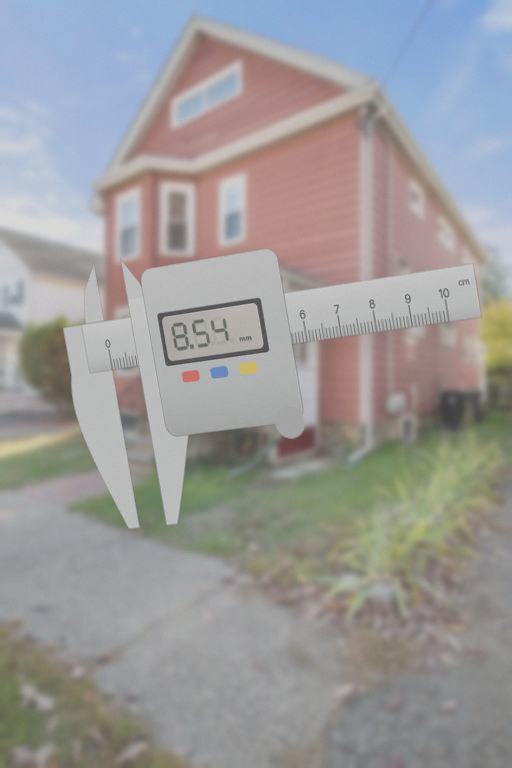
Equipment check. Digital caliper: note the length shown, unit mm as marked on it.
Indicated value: 8.54 mm
